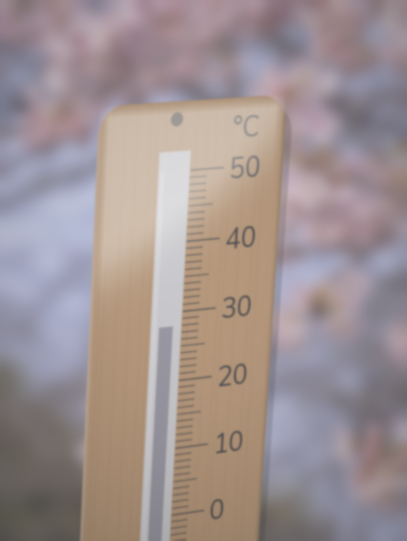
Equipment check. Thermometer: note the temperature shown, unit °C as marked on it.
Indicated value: 28 °C
